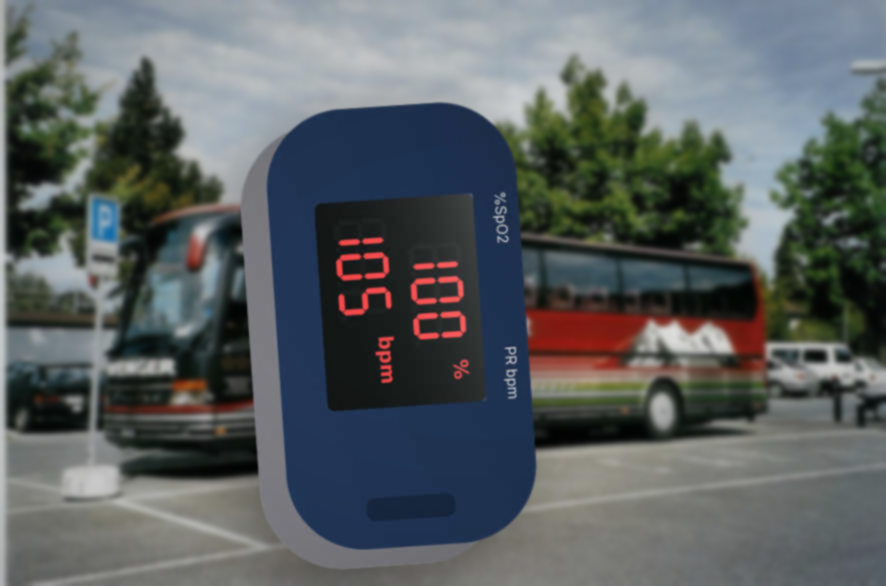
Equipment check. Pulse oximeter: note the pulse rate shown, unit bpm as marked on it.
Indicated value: 105 bpm
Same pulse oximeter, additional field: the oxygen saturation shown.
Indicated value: 100 %
